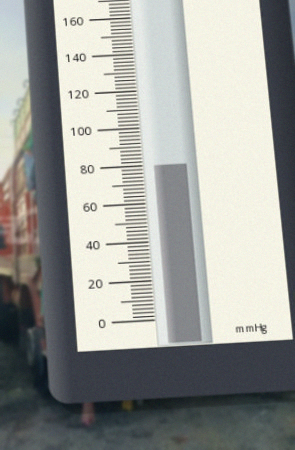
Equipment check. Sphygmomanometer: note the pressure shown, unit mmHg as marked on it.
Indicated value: 80 mmHg
